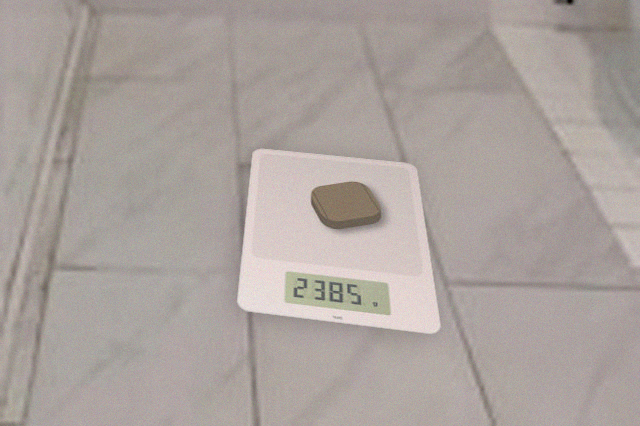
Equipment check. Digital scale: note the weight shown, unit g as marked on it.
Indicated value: 2385 g
